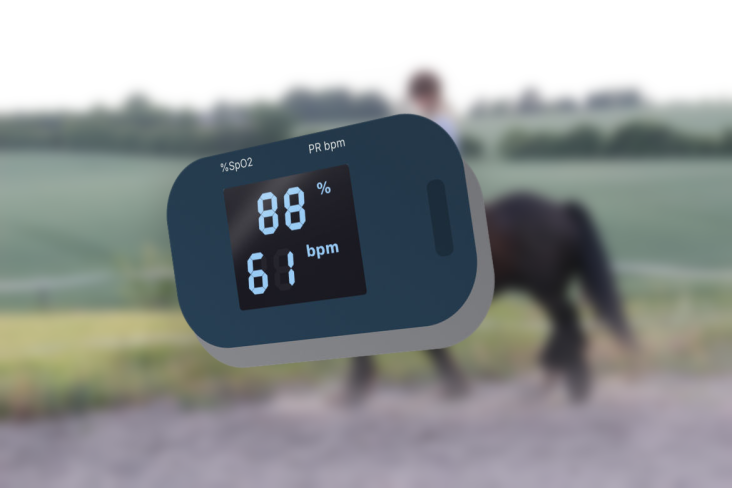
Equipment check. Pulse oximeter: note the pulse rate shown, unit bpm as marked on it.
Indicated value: 61 bpm
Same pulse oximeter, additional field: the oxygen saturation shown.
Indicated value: 88 %
